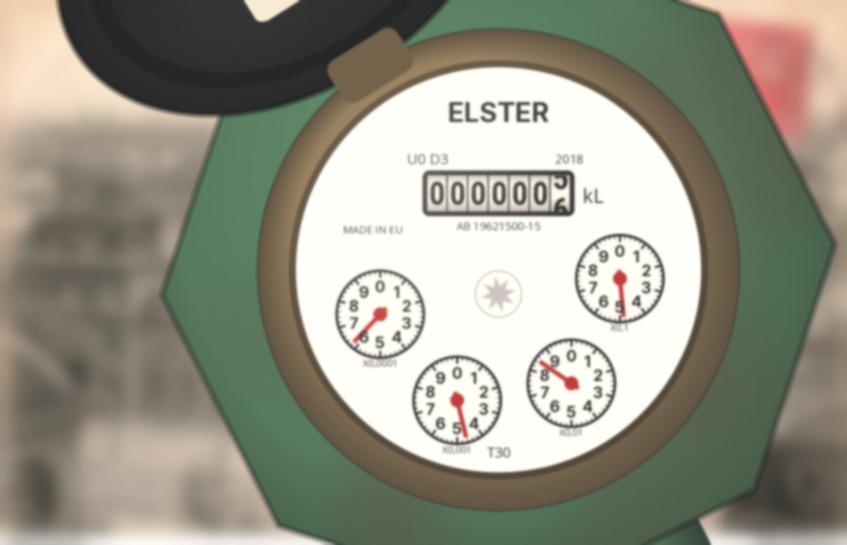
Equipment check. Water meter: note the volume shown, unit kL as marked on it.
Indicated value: 5.4846 kL
